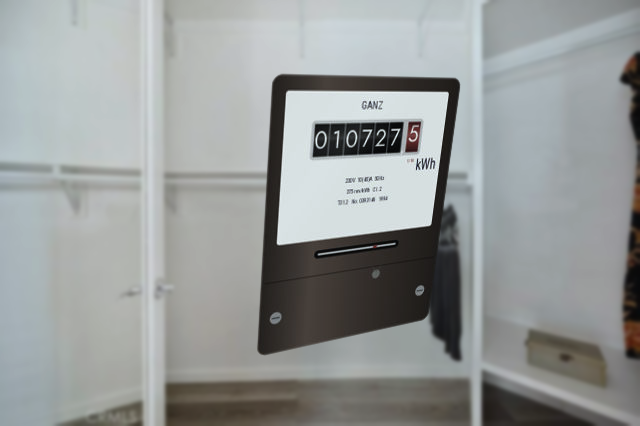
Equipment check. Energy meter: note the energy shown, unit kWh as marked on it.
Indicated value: 10727.5 kWh
